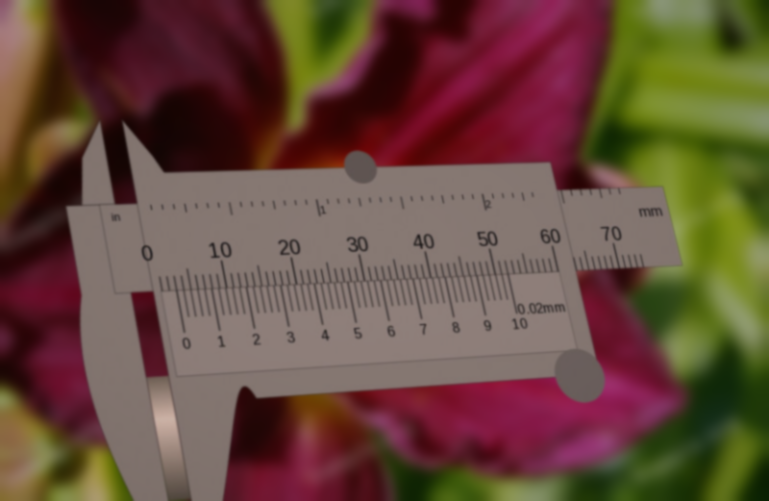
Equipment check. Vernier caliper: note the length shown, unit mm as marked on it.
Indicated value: 3.0 mm
